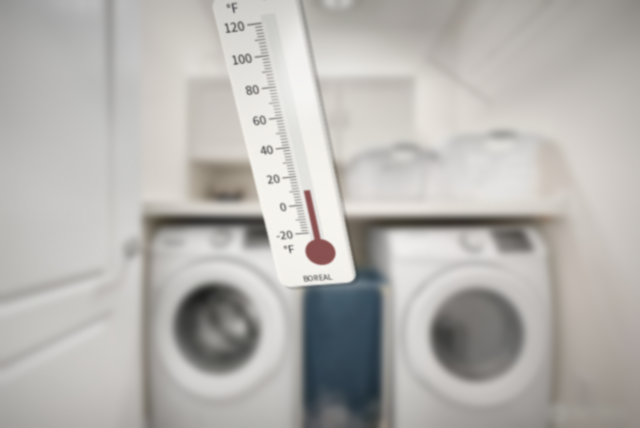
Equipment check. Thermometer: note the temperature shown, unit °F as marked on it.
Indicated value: 10 °F
